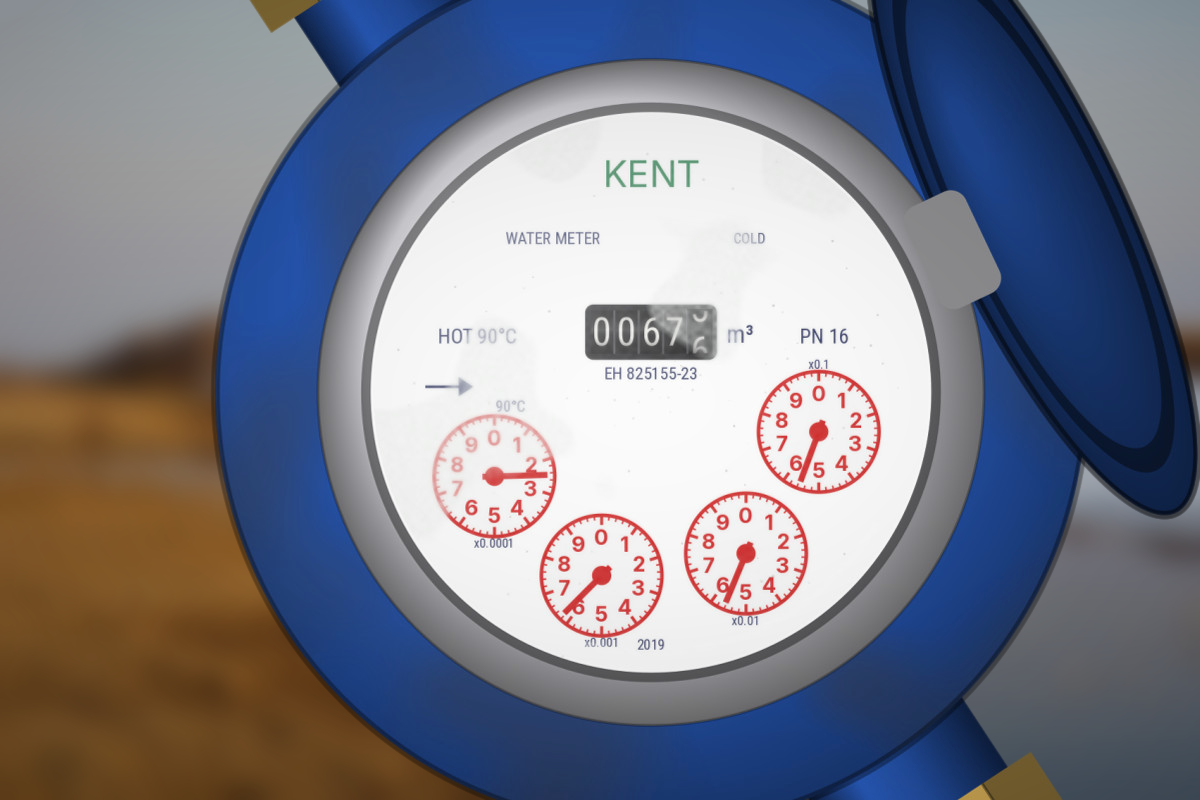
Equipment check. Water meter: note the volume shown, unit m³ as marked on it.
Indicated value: 675.5562 m³
